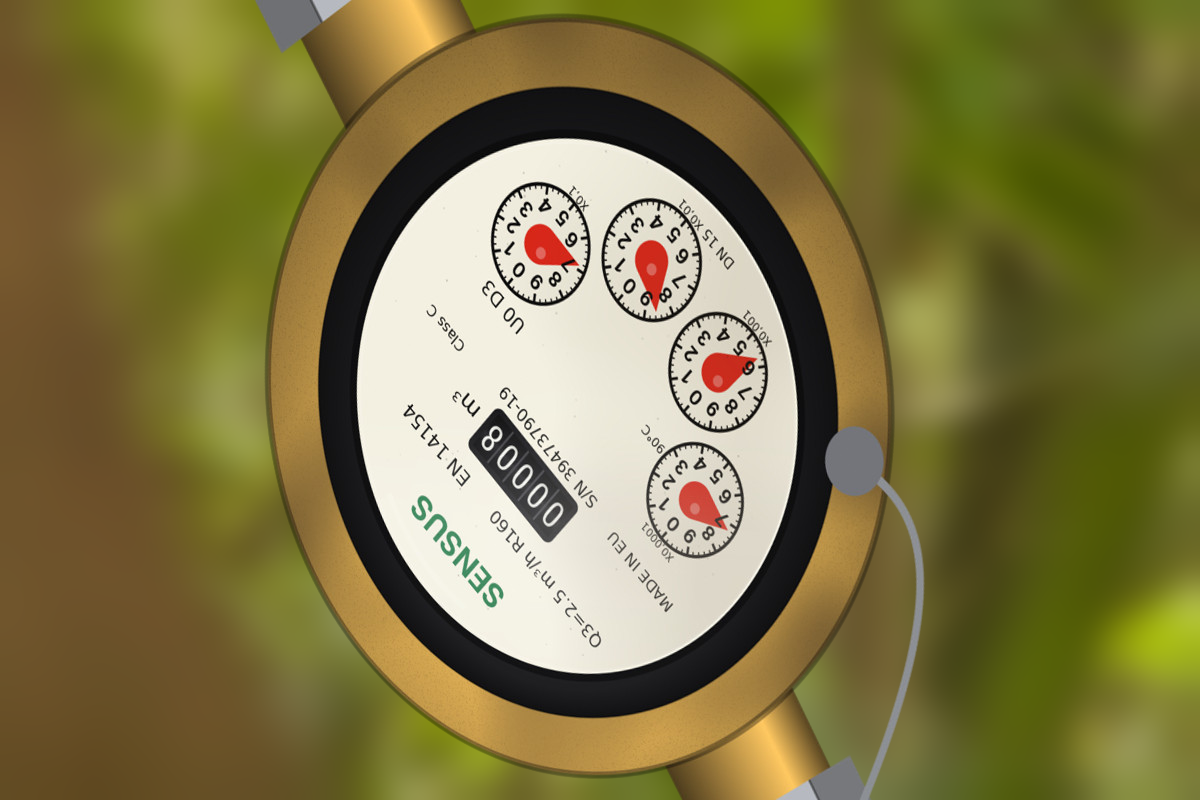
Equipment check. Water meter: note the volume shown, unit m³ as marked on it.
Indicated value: 8.6857 m³
